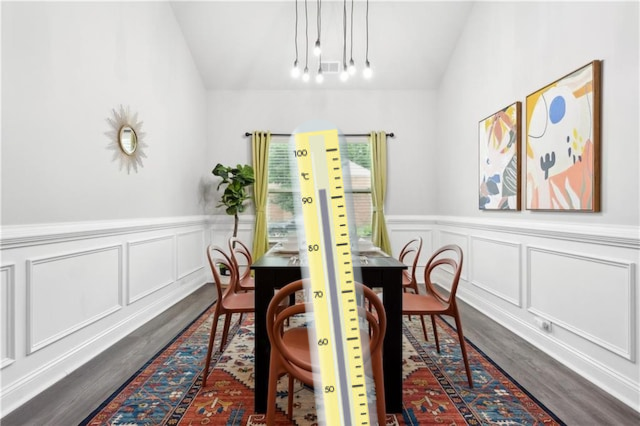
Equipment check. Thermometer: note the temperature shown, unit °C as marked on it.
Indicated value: 92 °C
